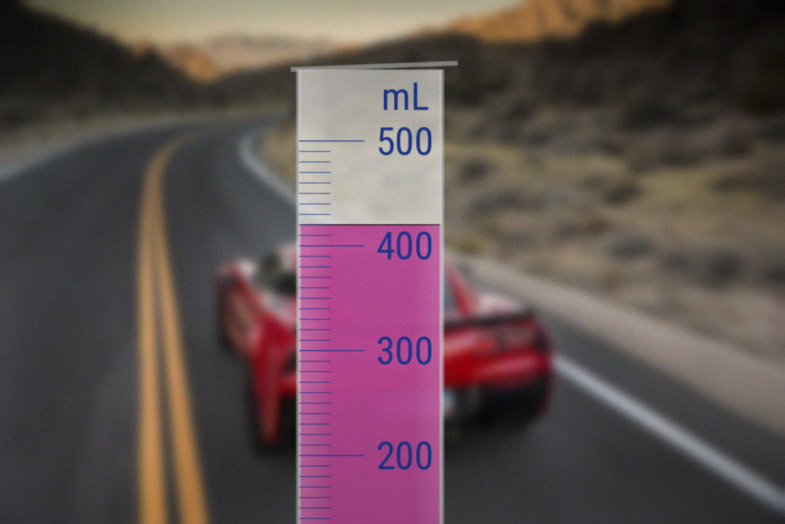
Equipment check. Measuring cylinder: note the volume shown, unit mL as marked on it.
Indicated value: 420 mL
